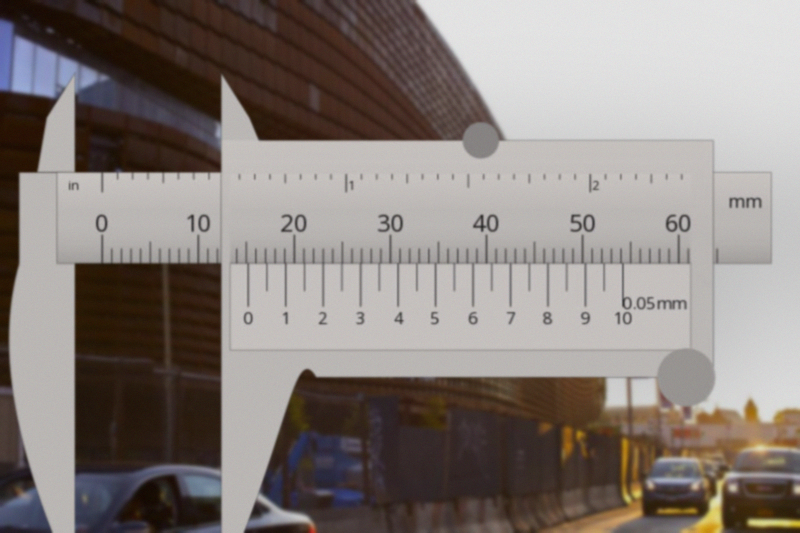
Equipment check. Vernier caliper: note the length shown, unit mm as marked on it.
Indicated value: 15.2 mm
